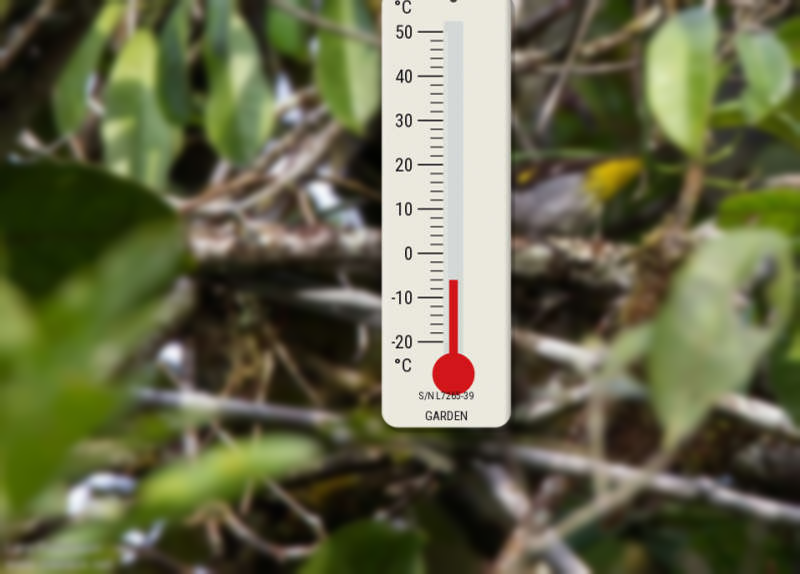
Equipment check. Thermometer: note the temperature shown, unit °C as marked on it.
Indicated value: -6 °C
